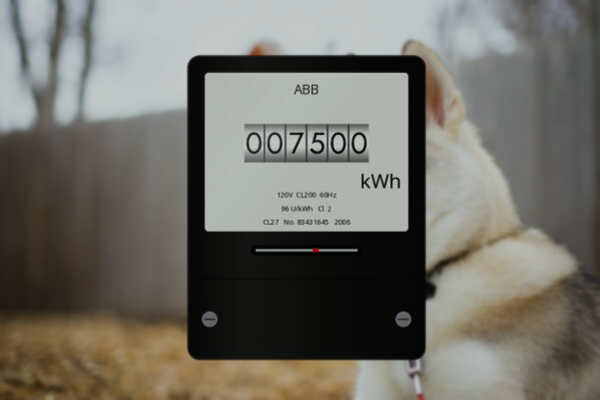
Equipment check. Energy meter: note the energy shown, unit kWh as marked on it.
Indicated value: 7500 kWh
